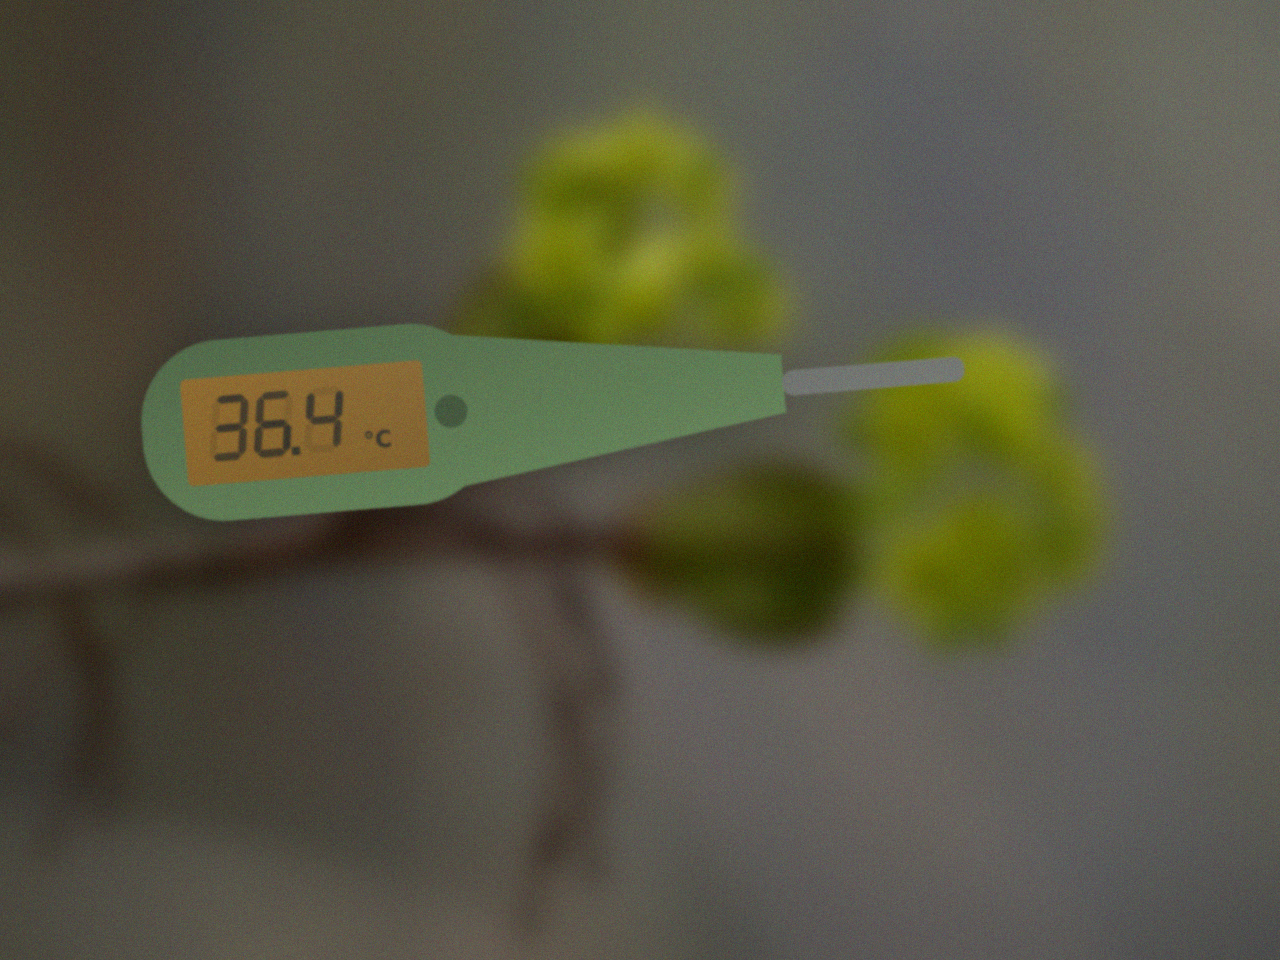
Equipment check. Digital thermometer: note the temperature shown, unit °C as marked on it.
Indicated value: 36.4 °C
